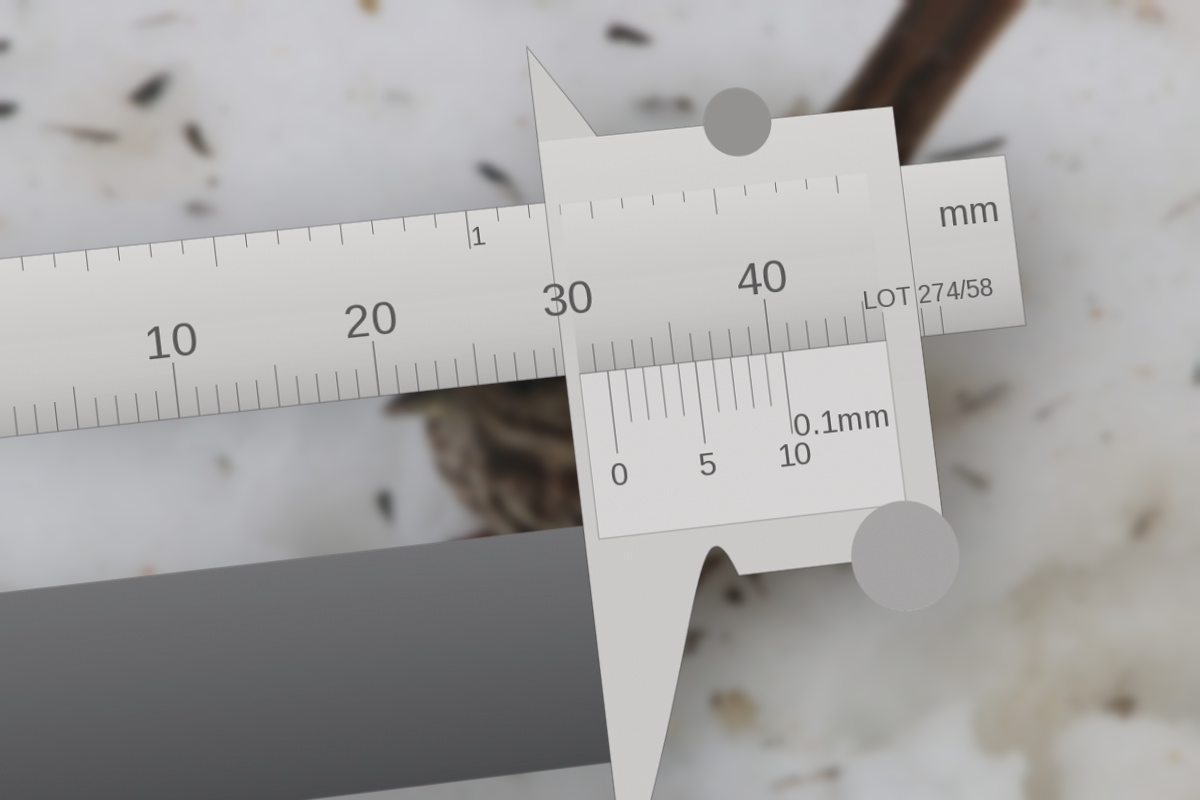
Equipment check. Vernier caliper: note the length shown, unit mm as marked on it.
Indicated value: 31.6 mm
